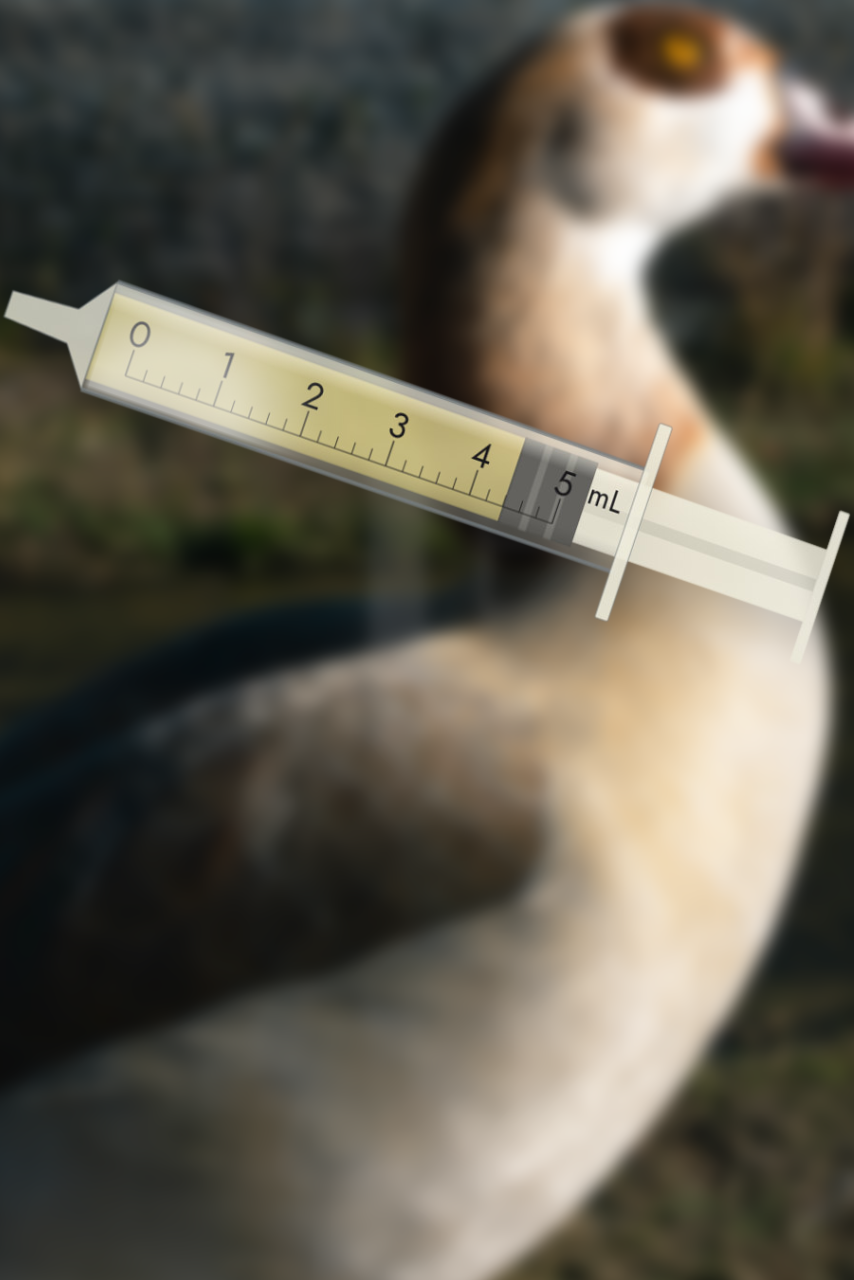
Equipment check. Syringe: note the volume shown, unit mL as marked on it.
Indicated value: 4.4 mL
